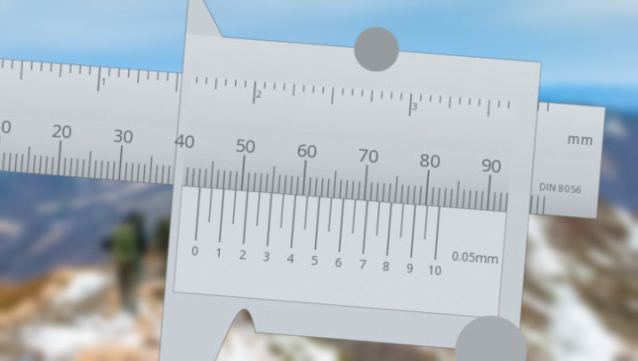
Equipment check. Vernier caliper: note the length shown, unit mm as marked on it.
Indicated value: 43.2 mm
